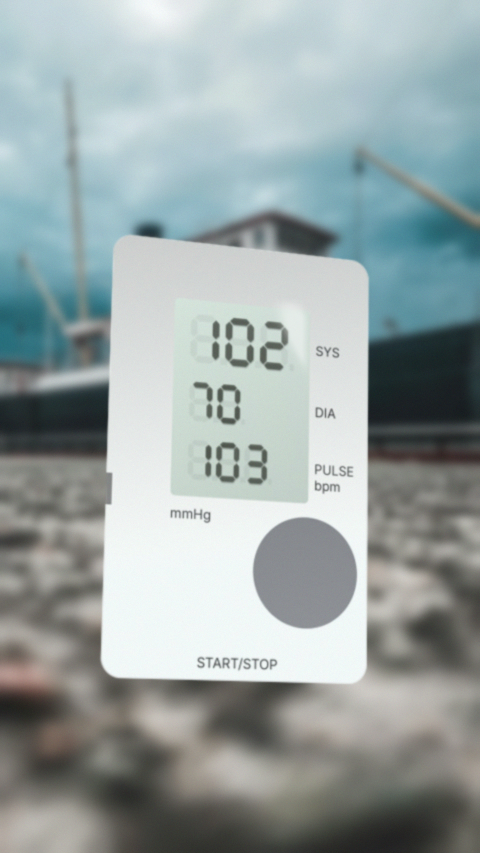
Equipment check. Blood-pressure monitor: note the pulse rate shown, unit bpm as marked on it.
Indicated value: 103 bpm
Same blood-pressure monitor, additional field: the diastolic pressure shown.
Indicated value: 70 mmHg
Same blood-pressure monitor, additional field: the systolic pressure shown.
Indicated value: 102 mmHg
